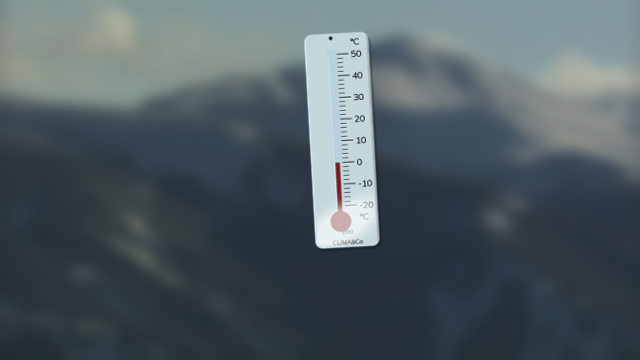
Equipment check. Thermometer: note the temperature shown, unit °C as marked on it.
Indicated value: 0 °C
